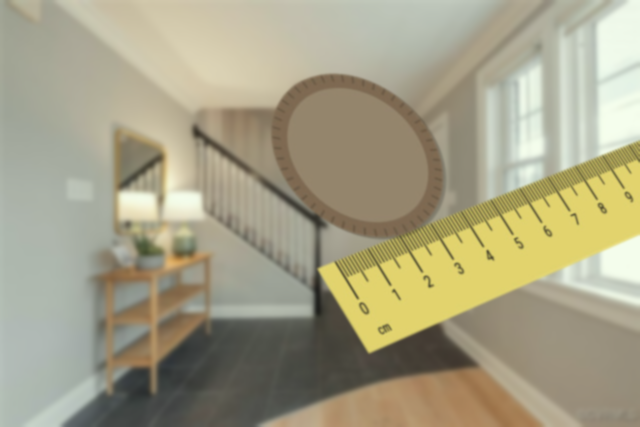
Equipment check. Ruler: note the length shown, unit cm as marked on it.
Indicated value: 4.5 cm
